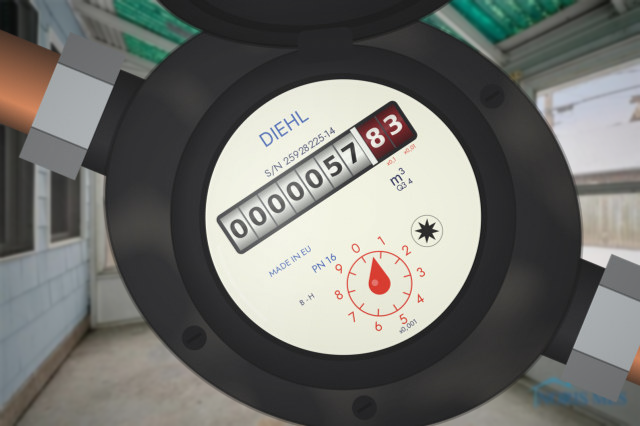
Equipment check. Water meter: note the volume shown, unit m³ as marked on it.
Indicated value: 57.830 m³
